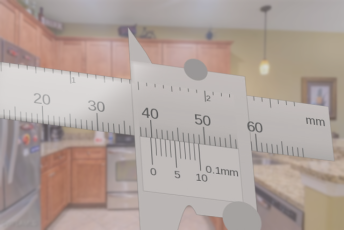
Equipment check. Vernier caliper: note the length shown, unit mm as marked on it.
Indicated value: 39.8 mm
